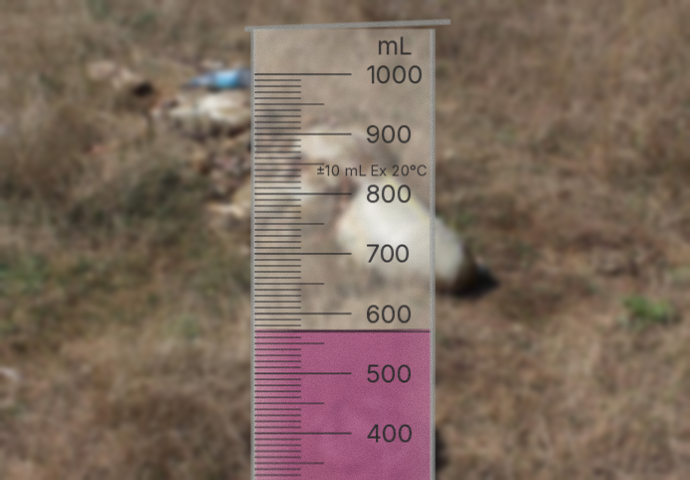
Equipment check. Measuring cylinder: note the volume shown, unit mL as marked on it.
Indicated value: 570 mL
